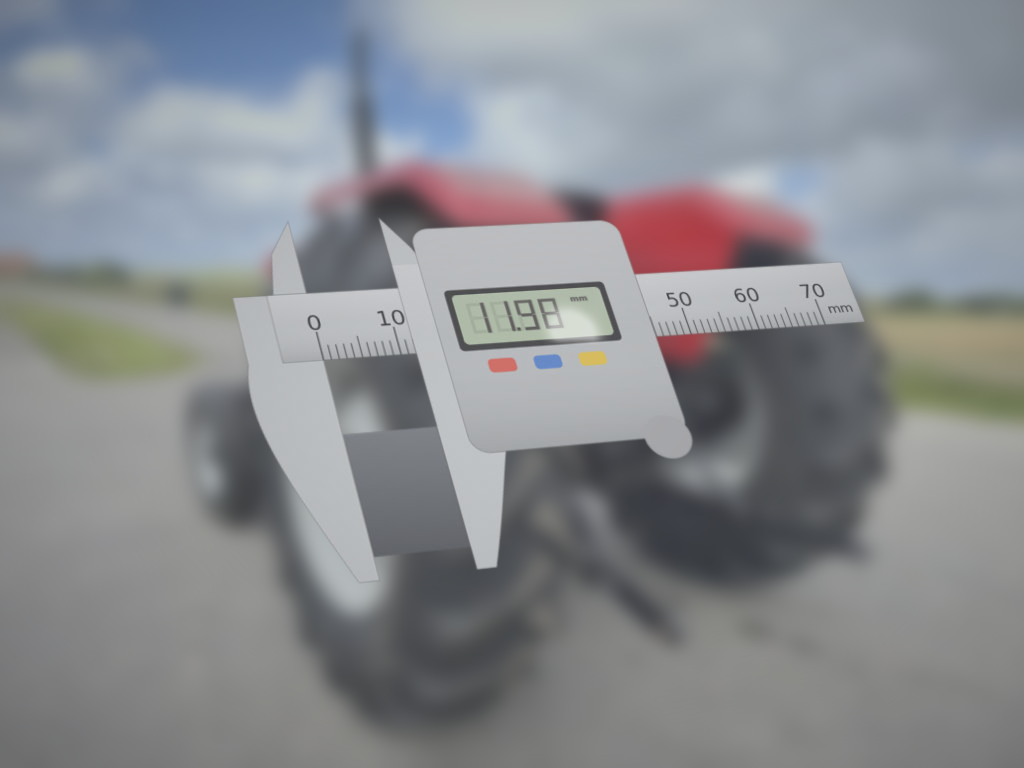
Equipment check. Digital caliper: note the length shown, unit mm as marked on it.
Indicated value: 11.98 mm
